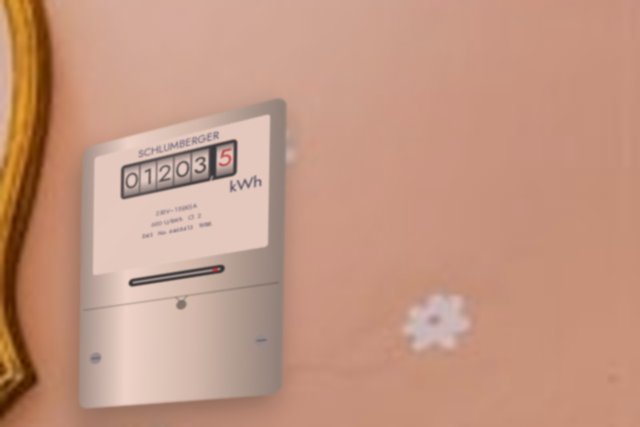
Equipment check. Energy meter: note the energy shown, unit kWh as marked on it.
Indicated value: 1203.5 kWh
